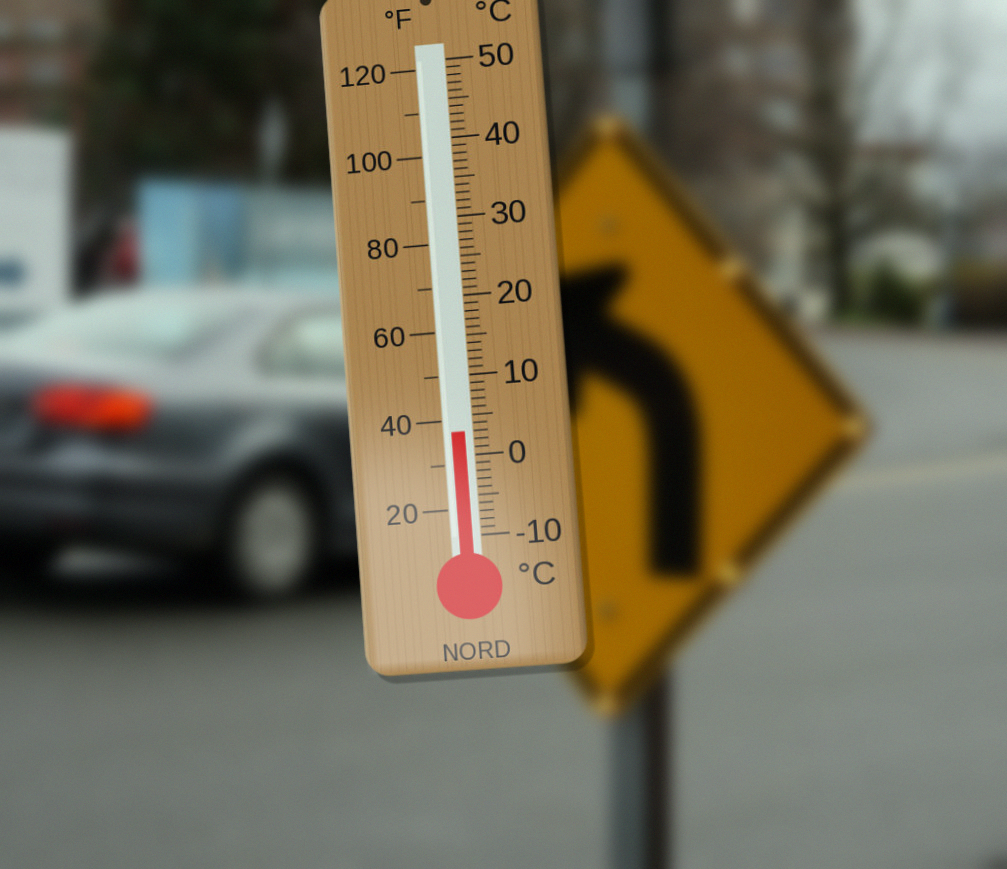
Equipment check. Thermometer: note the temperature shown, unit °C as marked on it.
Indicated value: 3 °C
